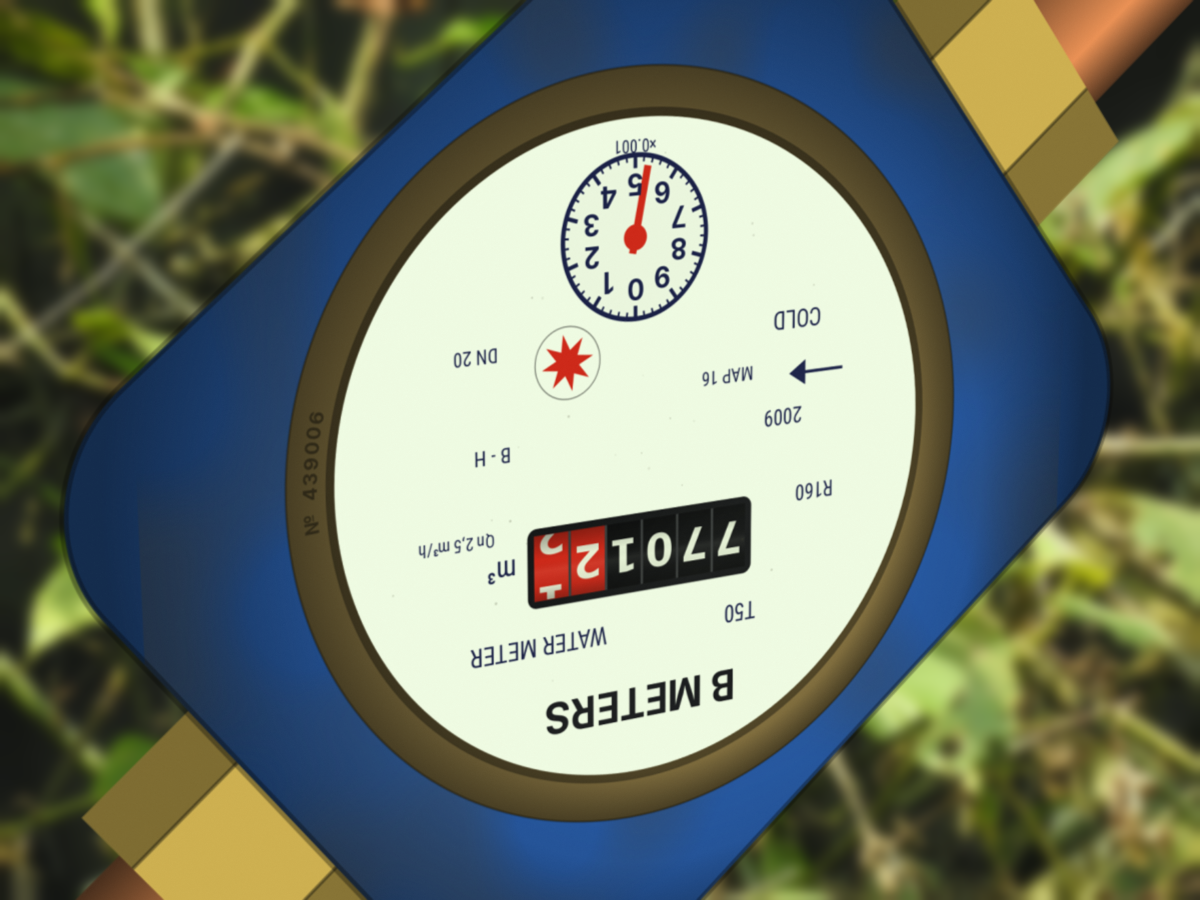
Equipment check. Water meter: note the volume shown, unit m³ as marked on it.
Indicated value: 7701.215 m³
